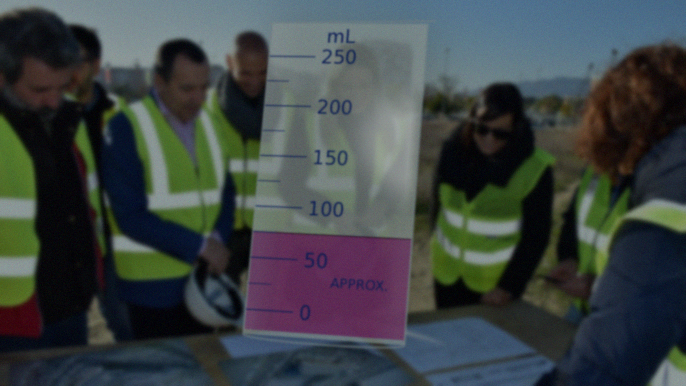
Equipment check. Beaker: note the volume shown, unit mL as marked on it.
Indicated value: 75 mL
